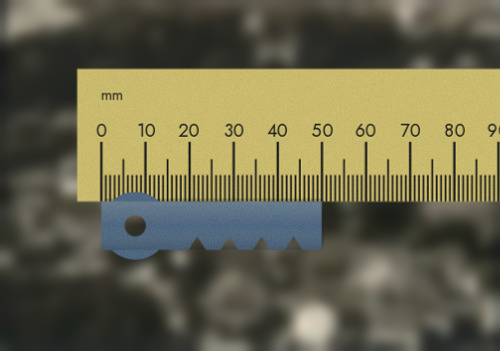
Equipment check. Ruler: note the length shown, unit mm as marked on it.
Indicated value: 50 mm
